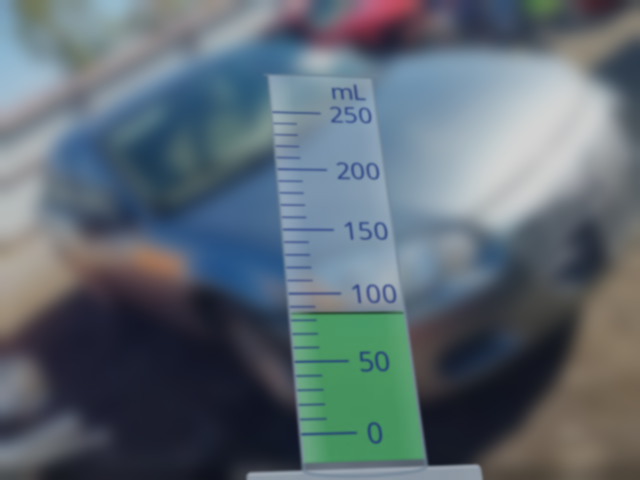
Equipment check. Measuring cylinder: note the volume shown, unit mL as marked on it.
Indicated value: 85 mL
